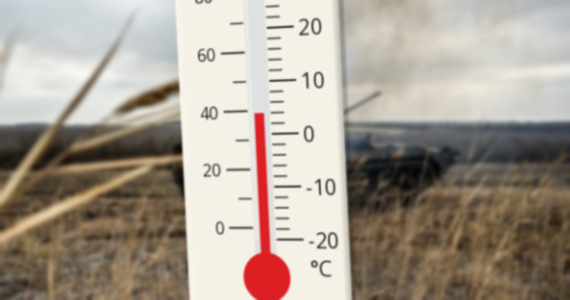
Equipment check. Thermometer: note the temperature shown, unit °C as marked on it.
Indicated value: 4 °C
